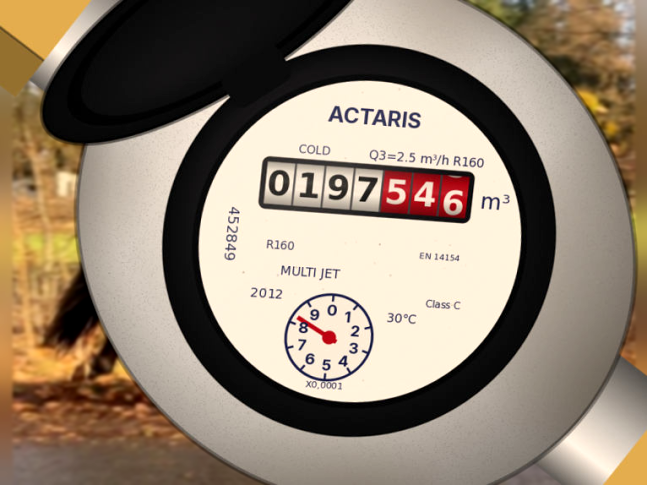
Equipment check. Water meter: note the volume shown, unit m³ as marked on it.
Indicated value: 197.5458 m³
